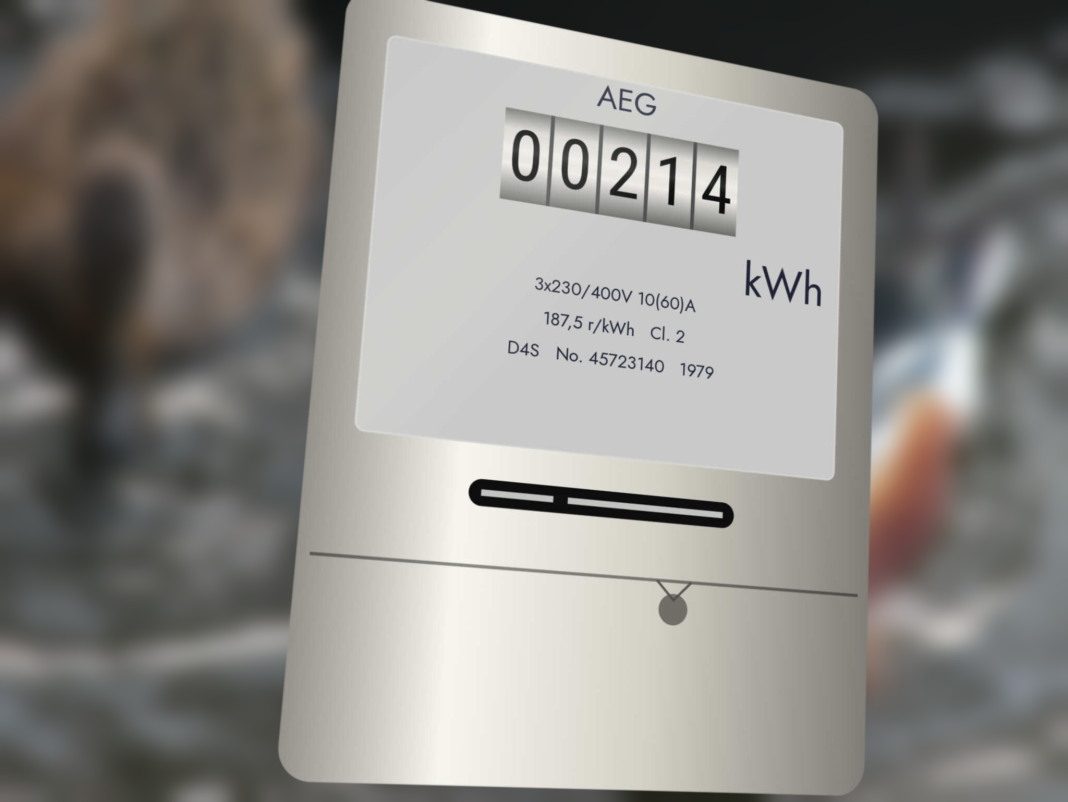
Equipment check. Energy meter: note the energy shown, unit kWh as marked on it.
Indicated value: 214 kWh
